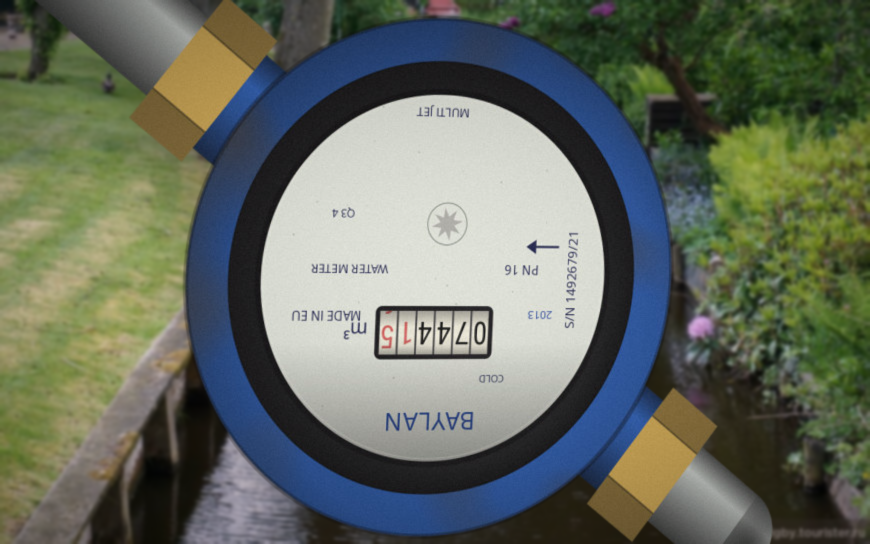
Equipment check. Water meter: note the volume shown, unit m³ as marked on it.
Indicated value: 744.15 m³
